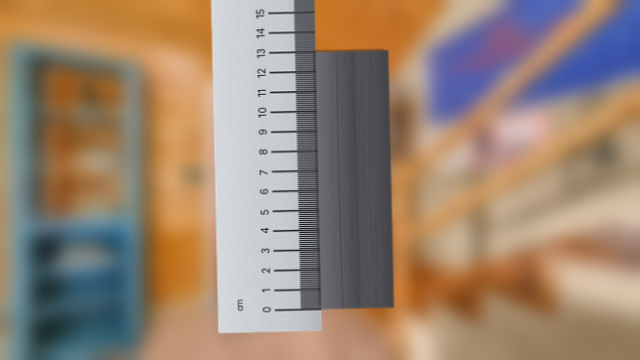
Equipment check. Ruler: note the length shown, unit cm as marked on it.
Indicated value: 13 cm
